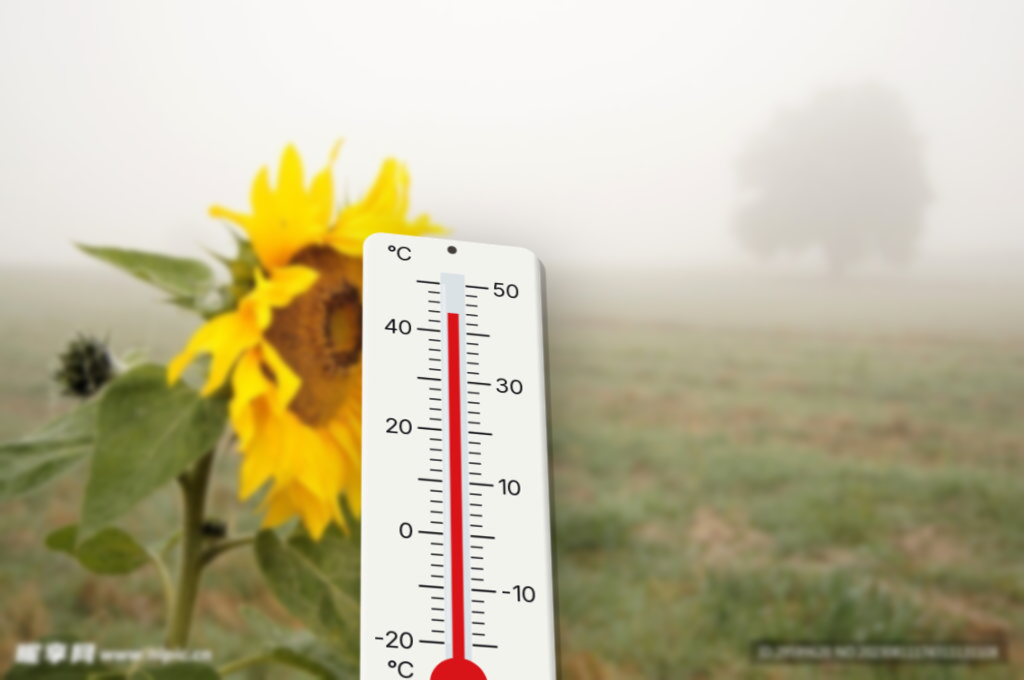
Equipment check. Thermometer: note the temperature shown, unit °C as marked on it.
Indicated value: 44 °C
